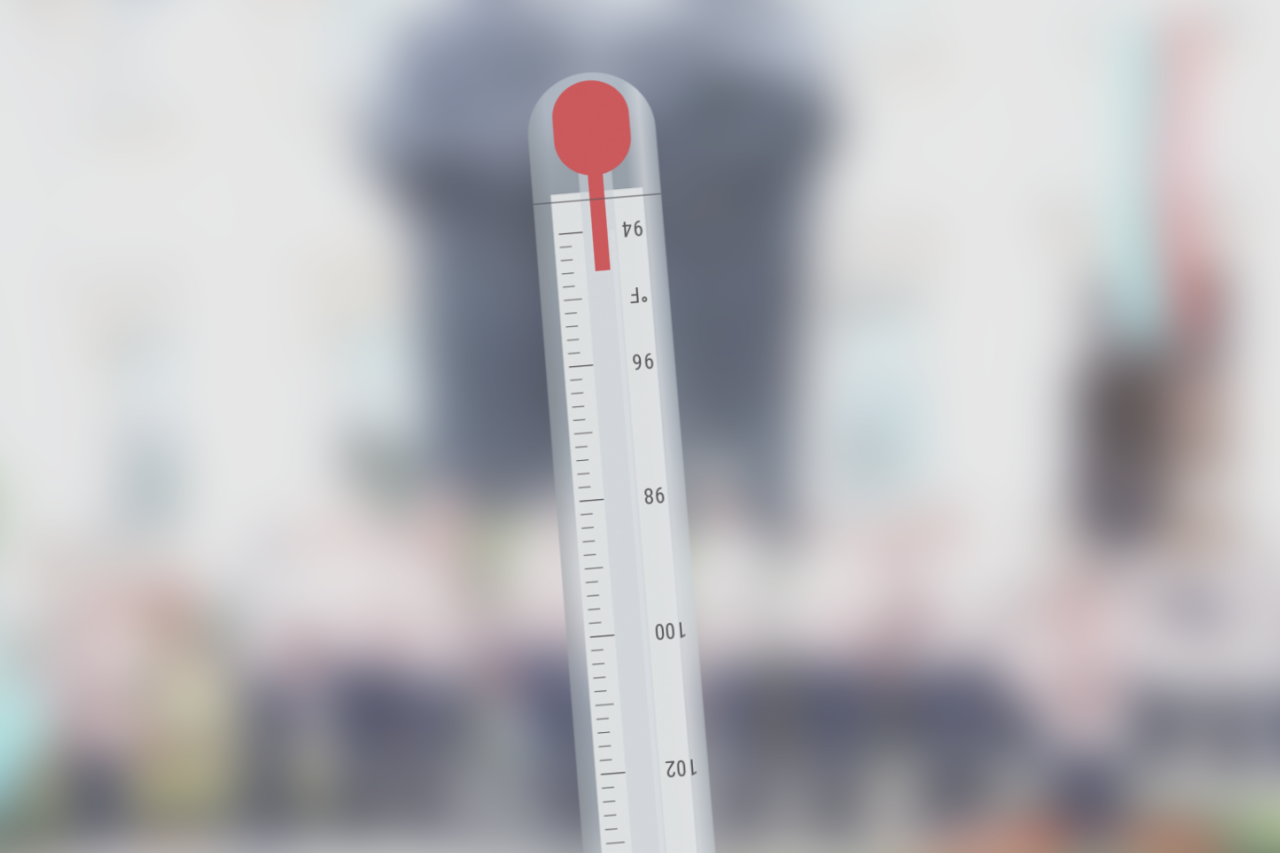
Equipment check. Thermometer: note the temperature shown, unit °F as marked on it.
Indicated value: 94.6 °F
